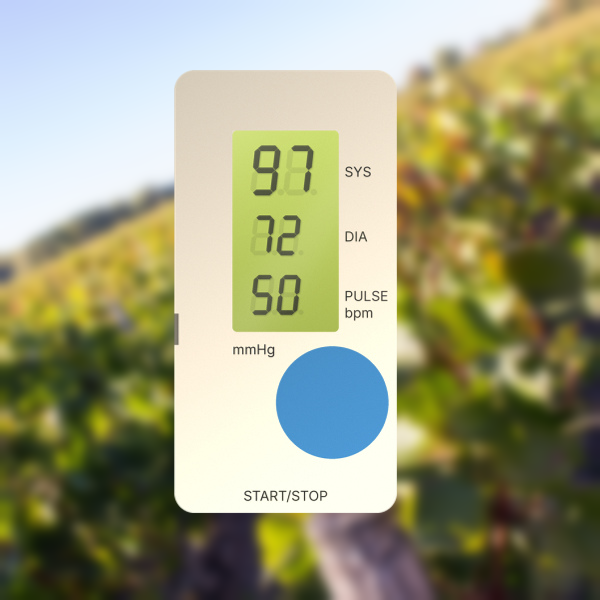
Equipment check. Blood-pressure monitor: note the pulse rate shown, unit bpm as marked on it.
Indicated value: 50 bpm
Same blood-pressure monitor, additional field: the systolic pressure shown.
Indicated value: 97 mmHg
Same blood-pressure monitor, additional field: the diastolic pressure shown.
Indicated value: 72 mmHg
